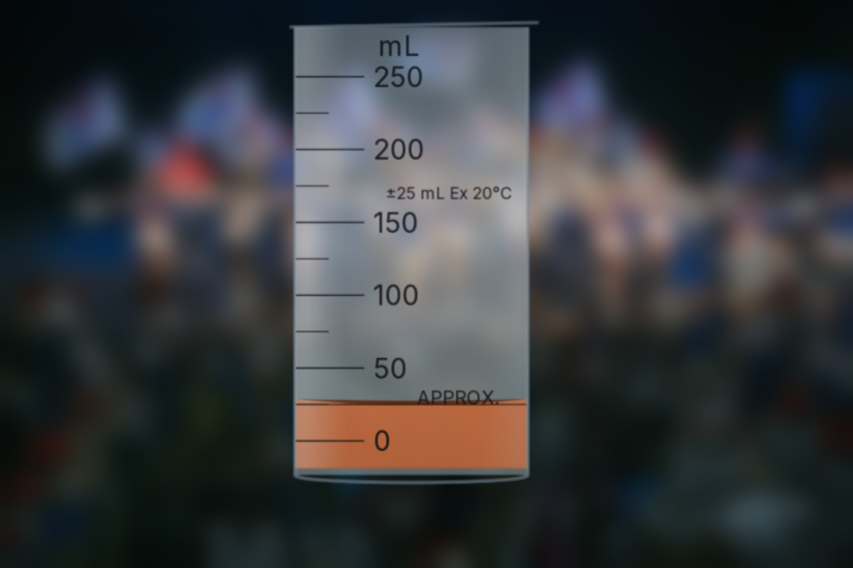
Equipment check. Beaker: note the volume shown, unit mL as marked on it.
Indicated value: 25 mL
